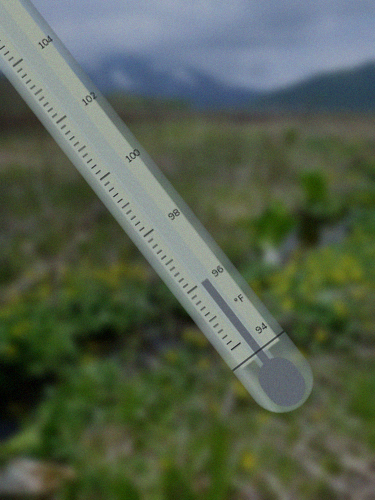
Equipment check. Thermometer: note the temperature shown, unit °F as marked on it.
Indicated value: 96 °F
